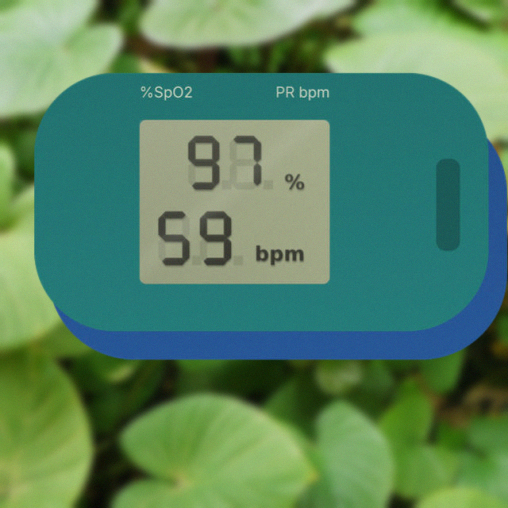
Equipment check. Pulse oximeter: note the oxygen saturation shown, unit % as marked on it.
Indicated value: 97 %
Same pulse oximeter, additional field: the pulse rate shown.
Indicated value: 59 bpm
